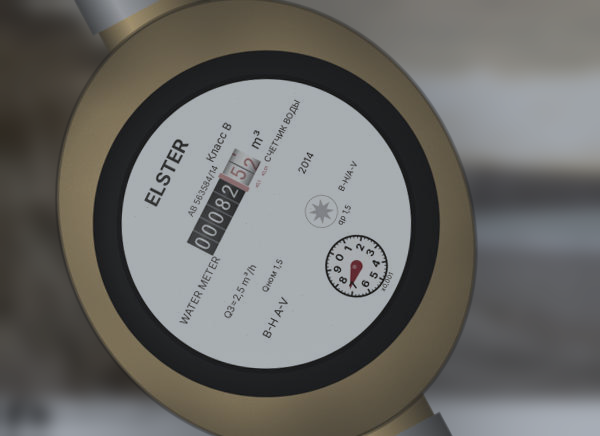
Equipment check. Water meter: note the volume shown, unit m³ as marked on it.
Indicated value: 82.517 m³
